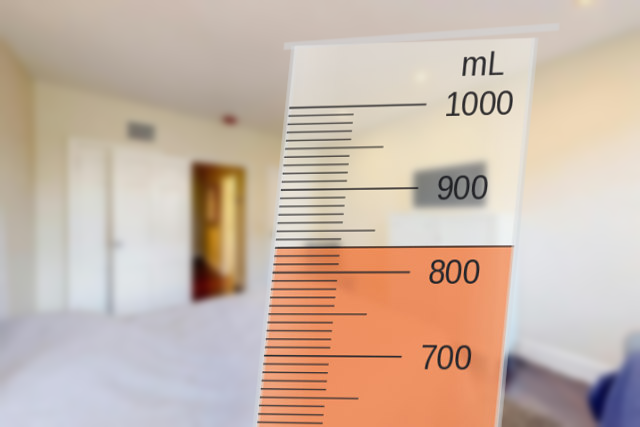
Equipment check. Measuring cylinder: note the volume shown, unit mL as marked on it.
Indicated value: 830 mL
